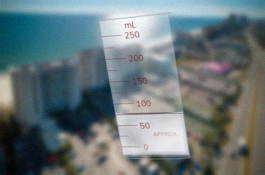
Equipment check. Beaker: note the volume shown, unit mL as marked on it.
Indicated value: 75 mL
